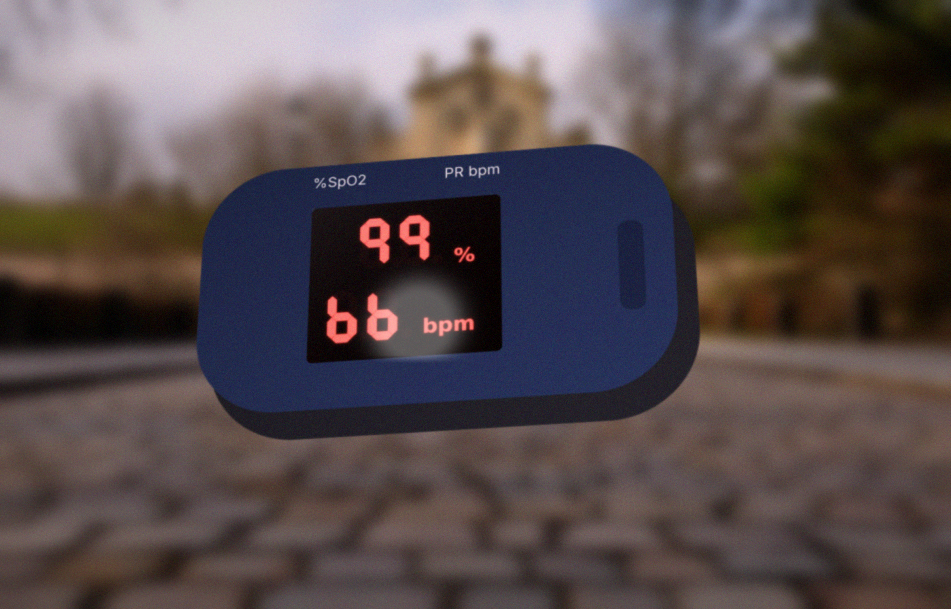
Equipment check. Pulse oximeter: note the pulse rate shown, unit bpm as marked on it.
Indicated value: 66 bpm
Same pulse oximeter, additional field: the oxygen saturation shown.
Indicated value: 99 %
